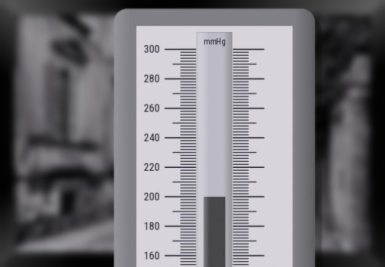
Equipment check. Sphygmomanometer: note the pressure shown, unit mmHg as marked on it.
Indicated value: 200 mmHg
